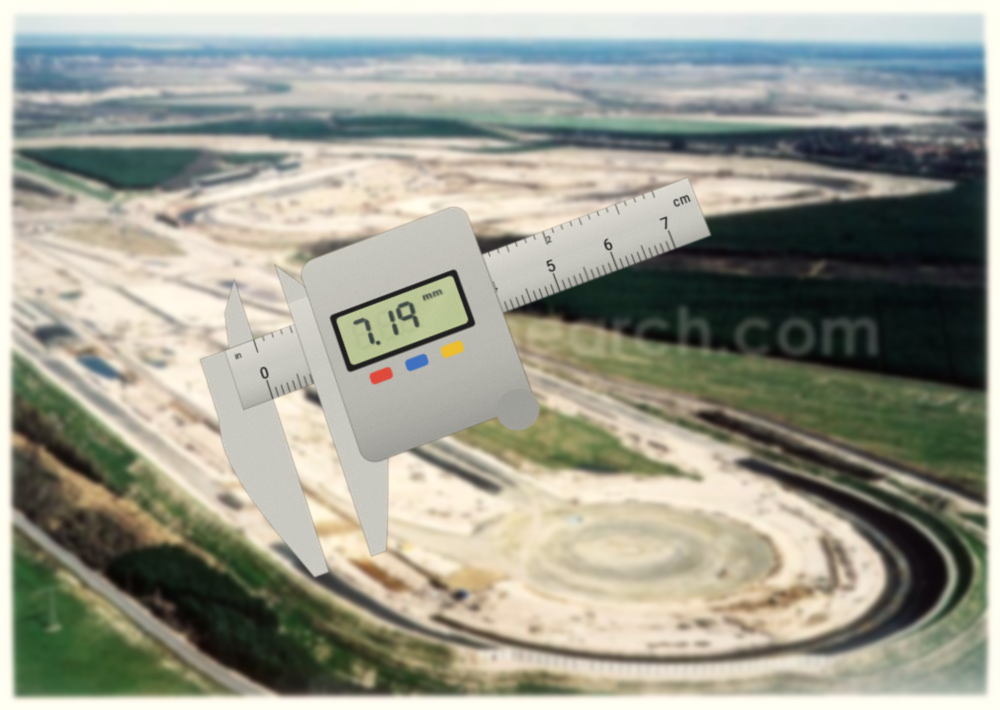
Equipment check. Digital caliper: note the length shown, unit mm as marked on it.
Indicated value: 7.19 mm
